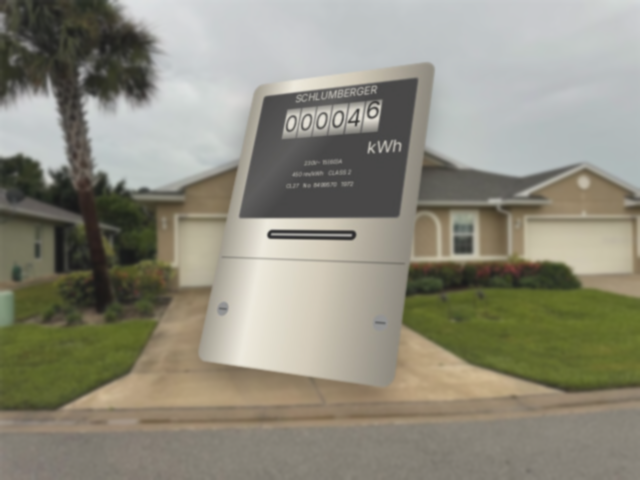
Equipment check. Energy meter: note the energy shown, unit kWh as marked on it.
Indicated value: 46 kWh
